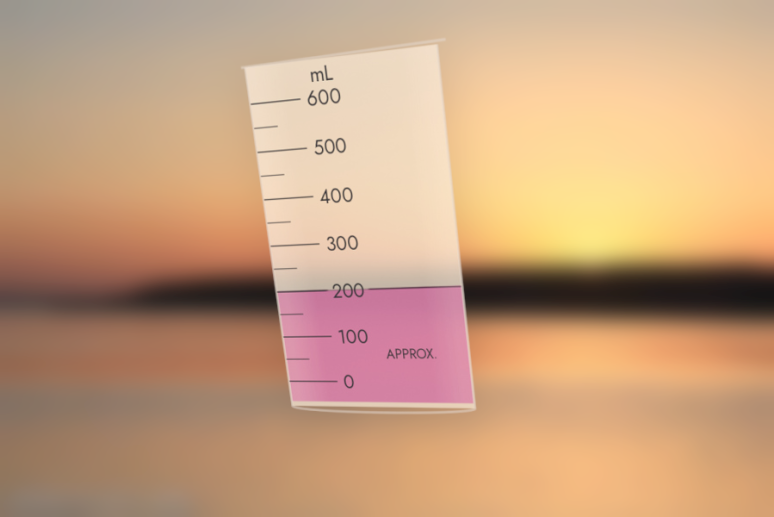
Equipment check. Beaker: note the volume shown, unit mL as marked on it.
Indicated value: 200 mL
